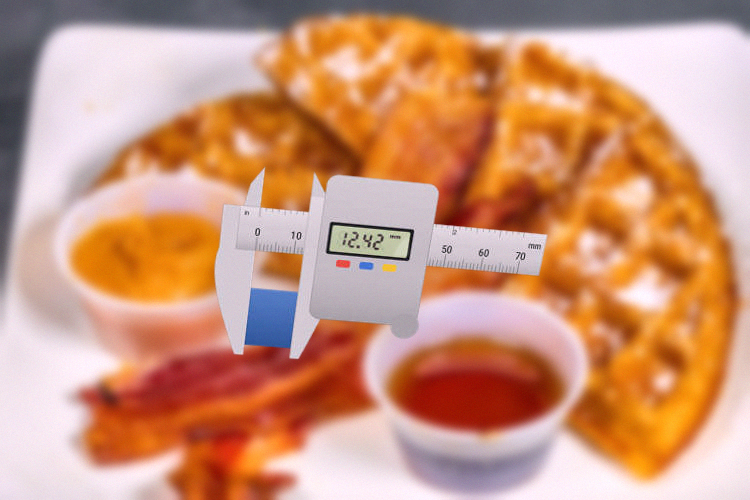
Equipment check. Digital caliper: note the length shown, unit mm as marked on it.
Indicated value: 12.42 mm
